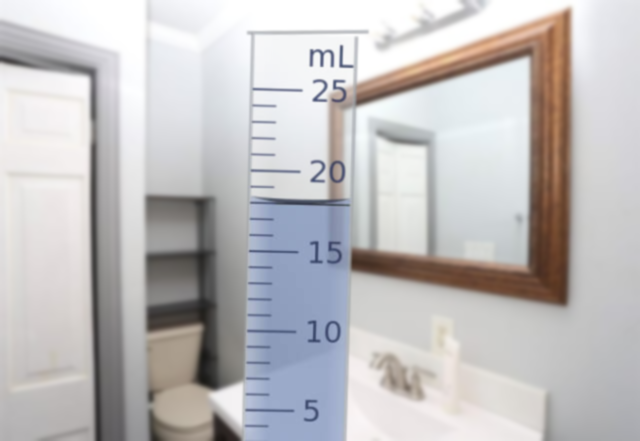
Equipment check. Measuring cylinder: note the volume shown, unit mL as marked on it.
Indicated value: 18 mL
